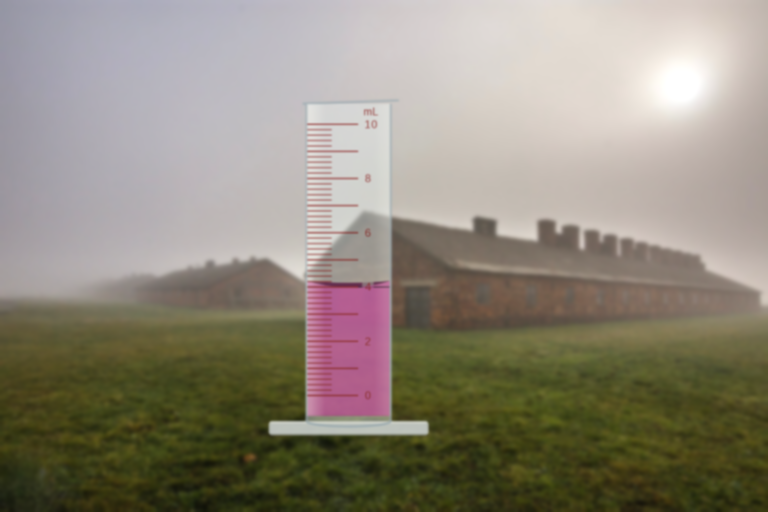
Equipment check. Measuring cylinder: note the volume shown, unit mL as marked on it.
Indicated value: 4 mL
